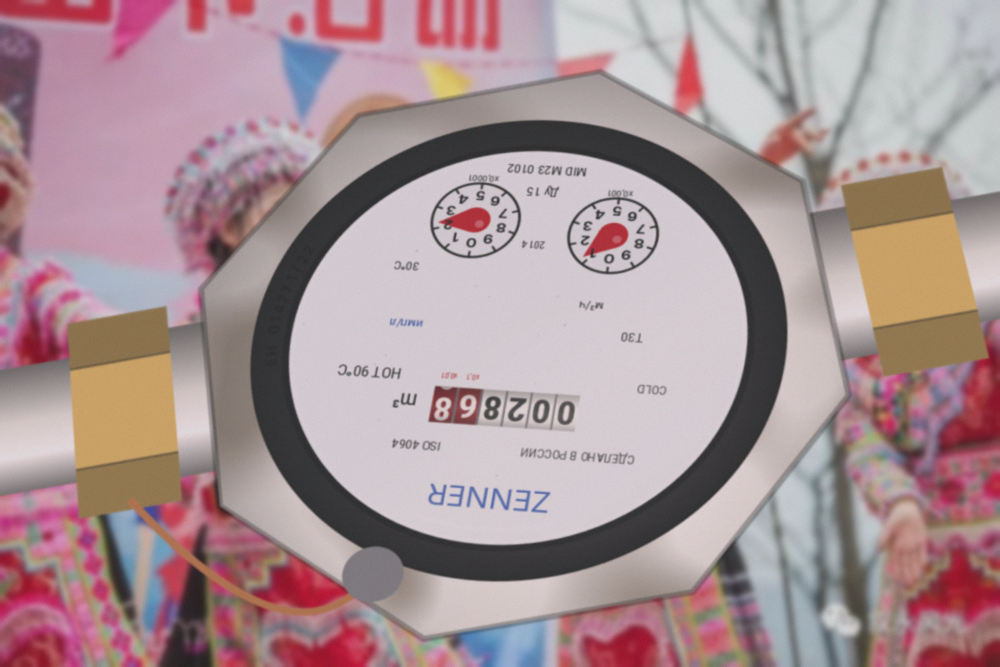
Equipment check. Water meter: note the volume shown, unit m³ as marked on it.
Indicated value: 28.6812 m³
